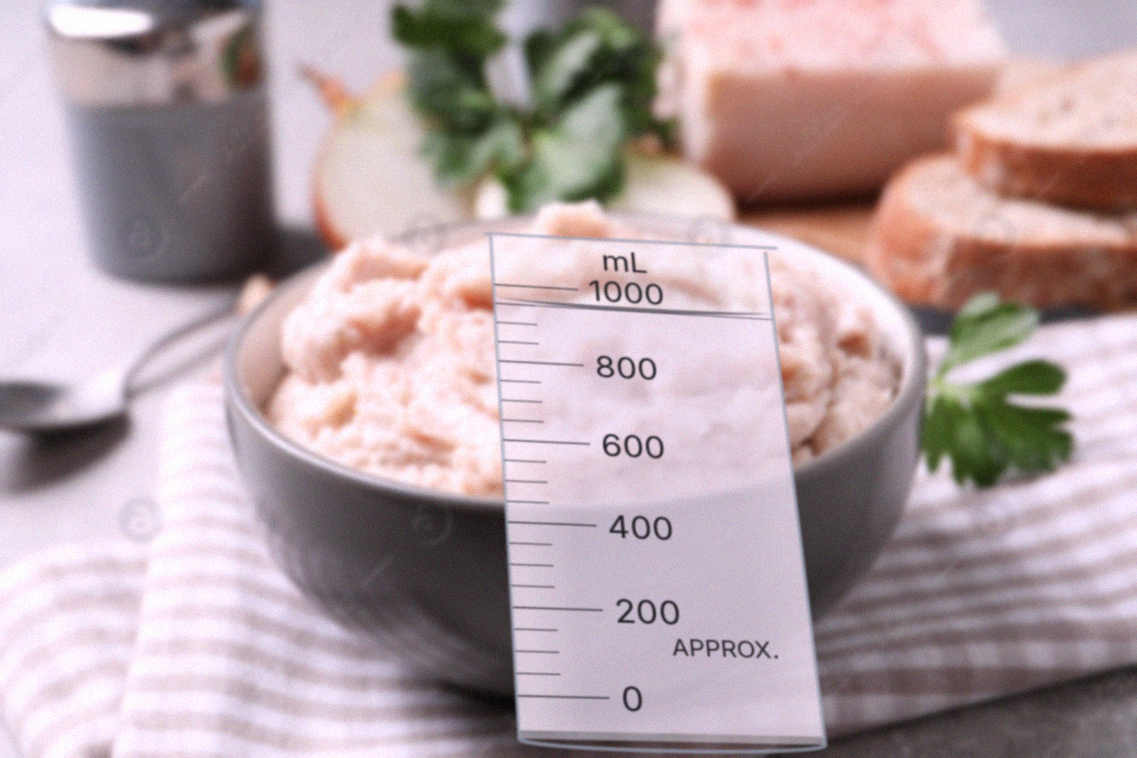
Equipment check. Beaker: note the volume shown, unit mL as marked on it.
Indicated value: 950 mL
